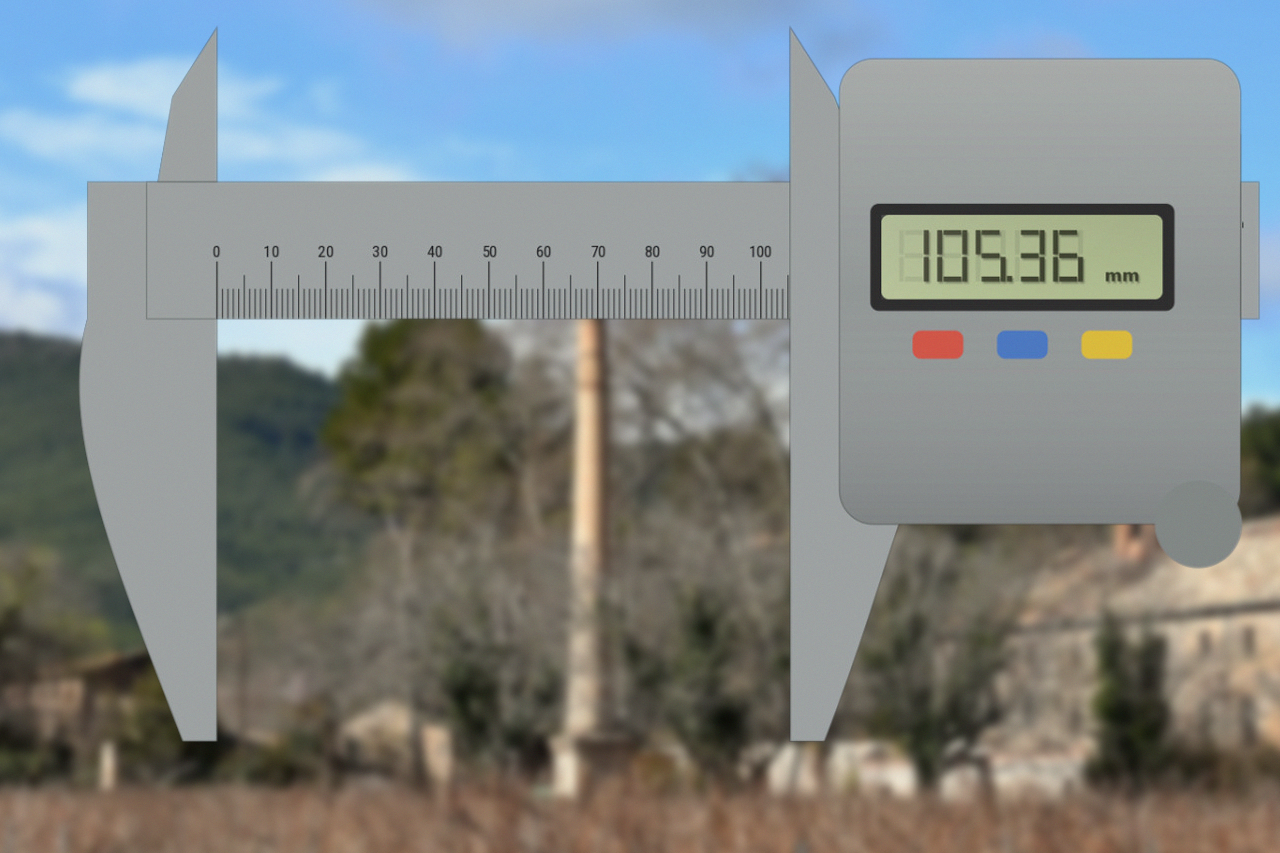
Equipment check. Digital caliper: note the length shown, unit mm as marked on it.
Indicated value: 105.36 mm
